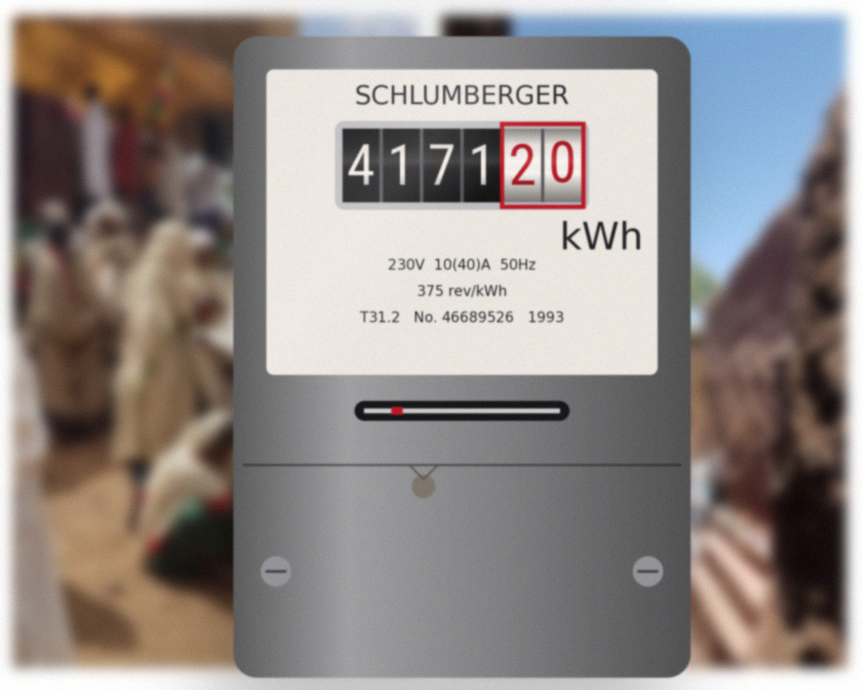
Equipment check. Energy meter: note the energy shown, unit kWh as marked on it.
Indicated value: 4171.20 kWh
